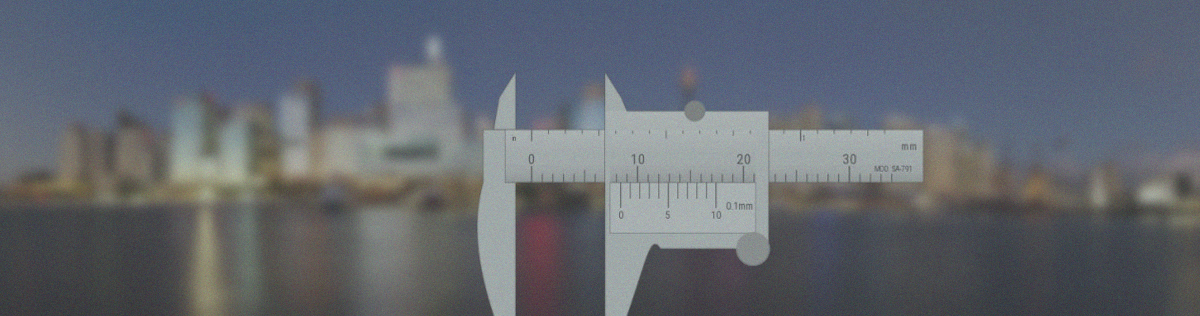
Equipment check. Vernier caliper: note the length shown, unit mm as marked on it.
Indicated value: 8.4 mm
